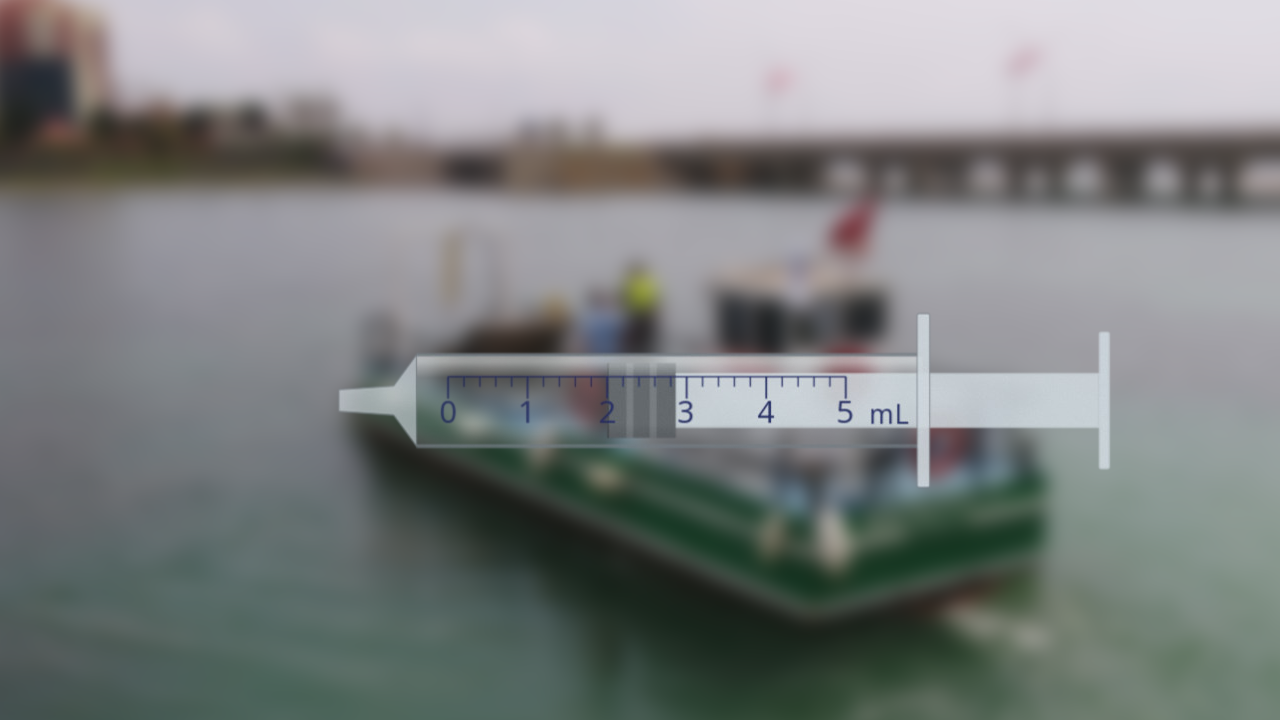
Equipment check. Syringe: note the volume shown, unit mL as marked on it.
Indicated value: 2 mL
